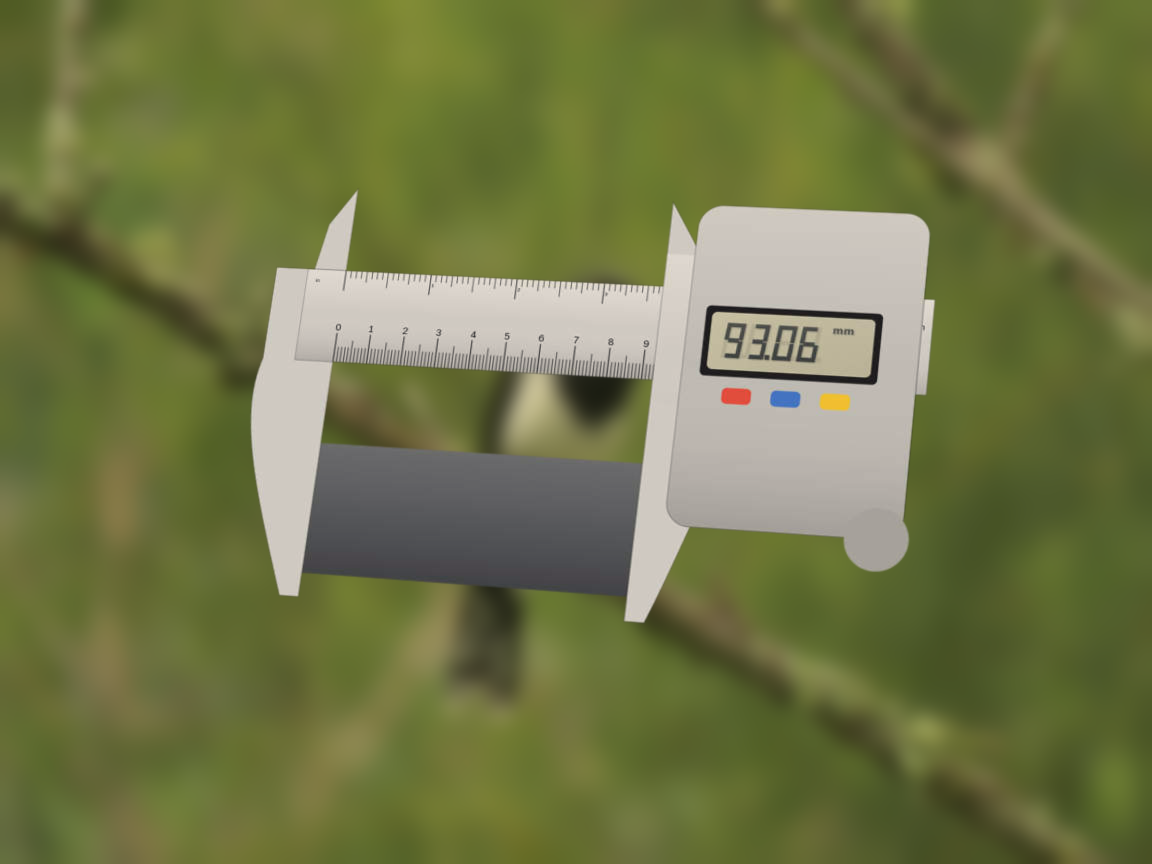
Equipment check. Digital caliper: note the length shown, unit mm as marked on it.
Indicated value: 93.06 mm
